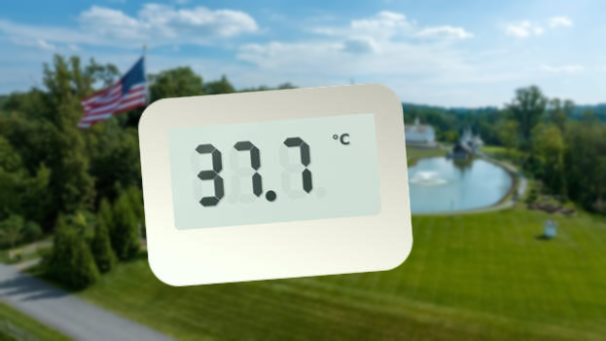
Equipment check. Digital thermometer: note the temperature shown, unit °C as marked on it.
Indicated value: 37.7 °C
